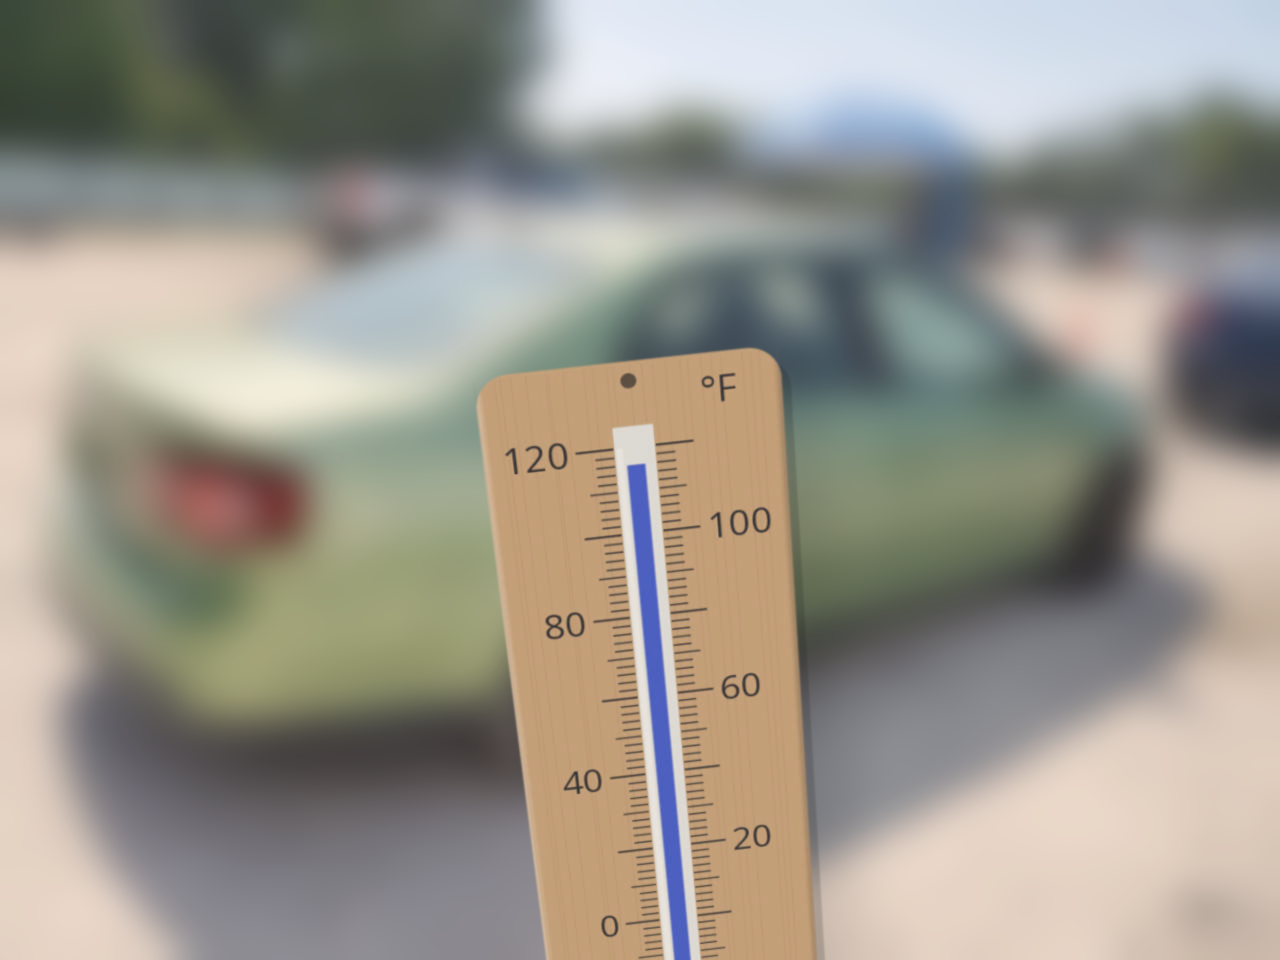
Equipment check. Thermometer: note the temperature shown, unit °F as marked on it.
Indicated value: 116 °F
